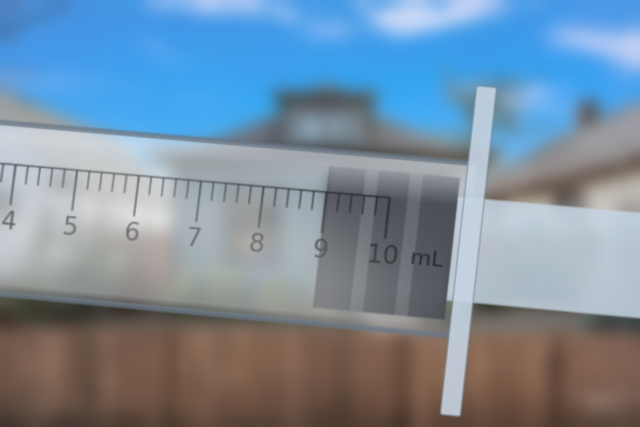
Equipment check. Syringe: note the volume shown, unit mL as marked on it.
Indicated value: 9 mL
